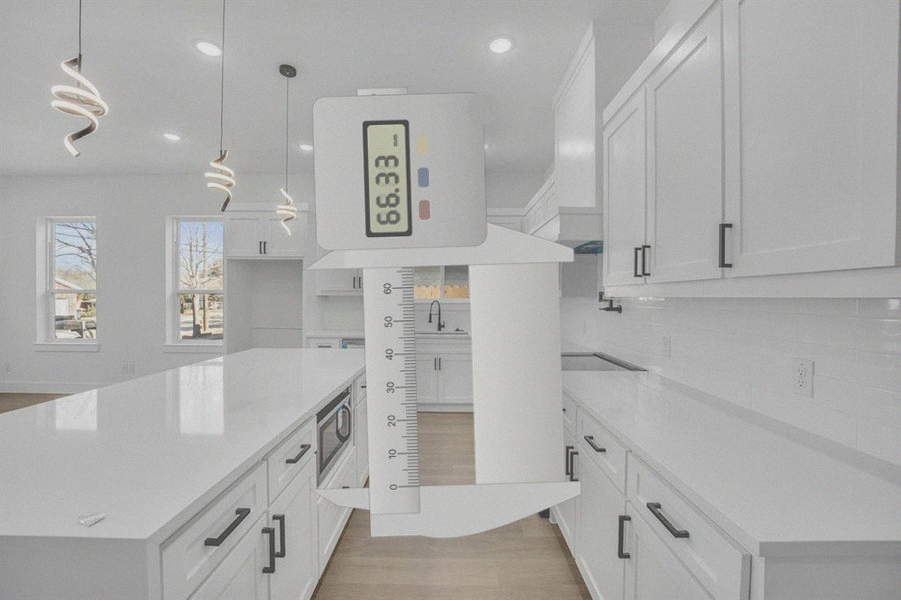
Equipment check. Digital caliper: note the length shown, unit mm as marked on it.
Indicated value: 66.33 mm
